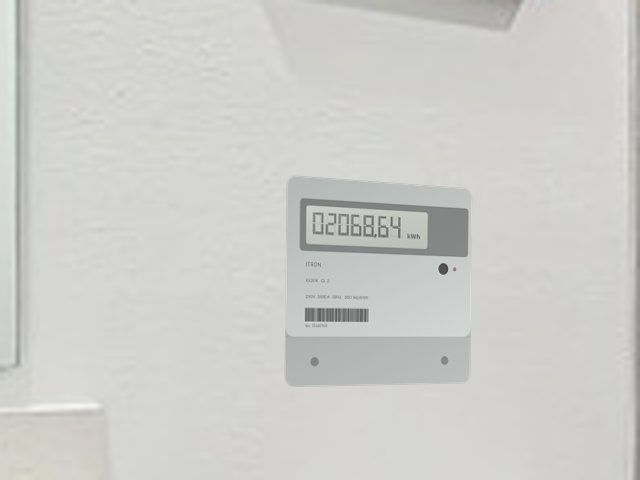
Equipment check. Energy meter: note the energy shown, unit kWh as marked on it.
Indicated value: 2068.64 kWh
